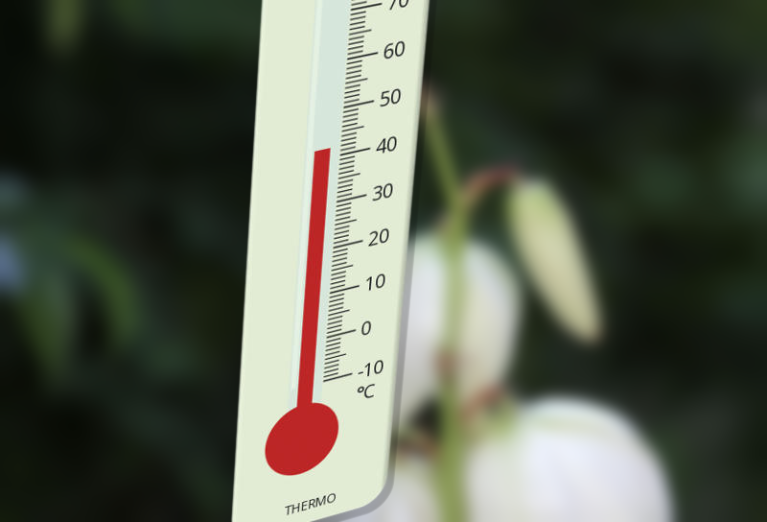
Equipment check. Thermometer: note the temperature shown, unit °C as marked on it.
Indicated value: 42 °C
